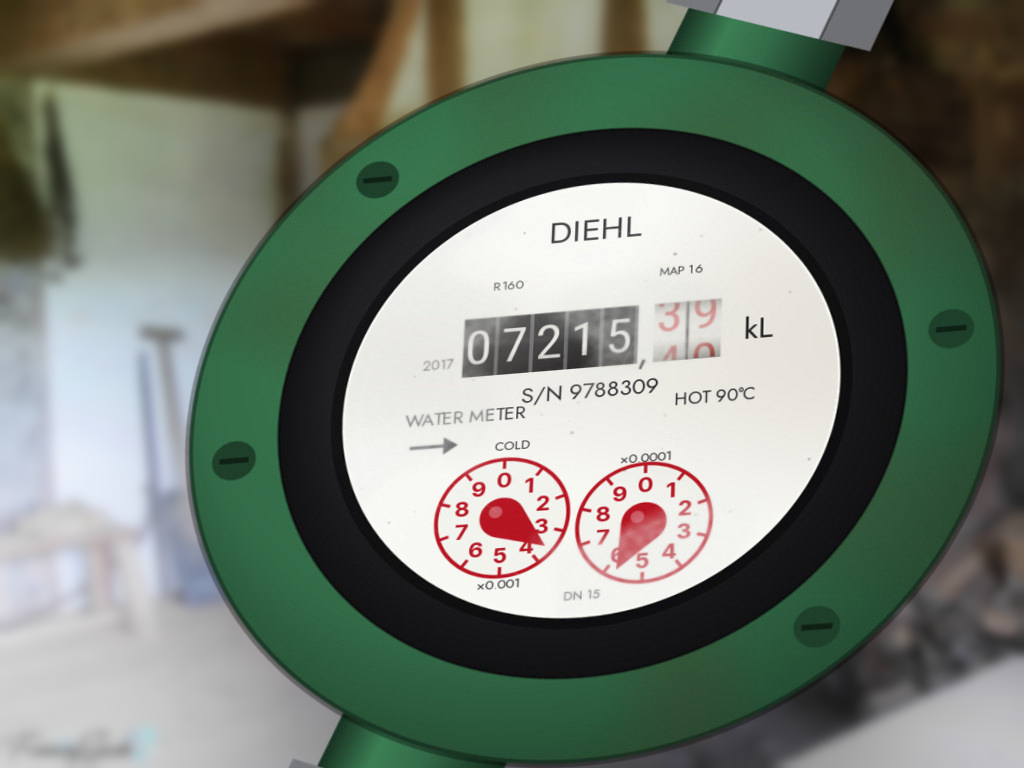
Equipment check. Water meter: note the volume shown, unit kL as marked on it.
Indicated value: 7215.3935 kL
